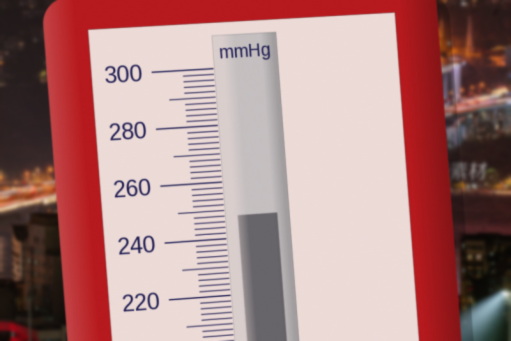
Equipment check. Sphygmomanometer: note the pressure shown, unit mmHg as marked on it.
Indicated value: 248 mmHg
